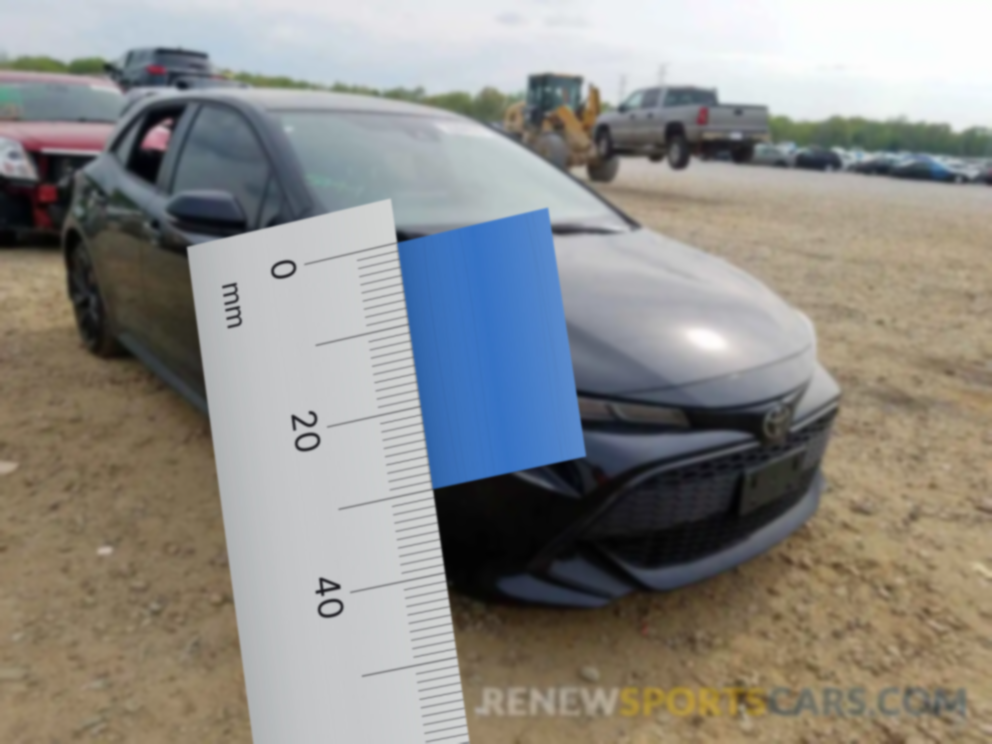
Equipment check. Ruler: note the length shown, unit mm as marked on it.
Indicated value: 30 mm
